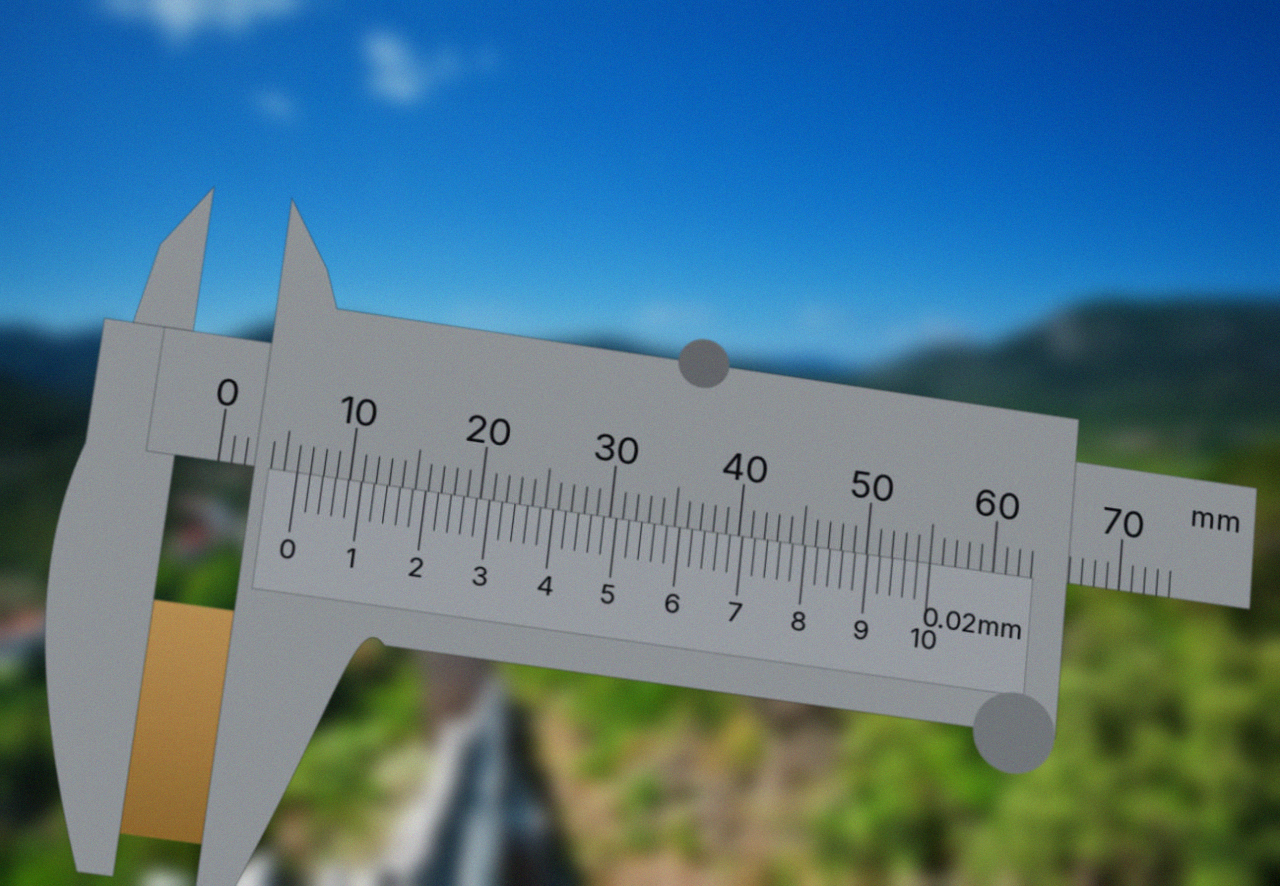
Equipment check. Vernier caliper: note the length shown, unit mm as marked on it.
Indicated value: 6.0 mm
